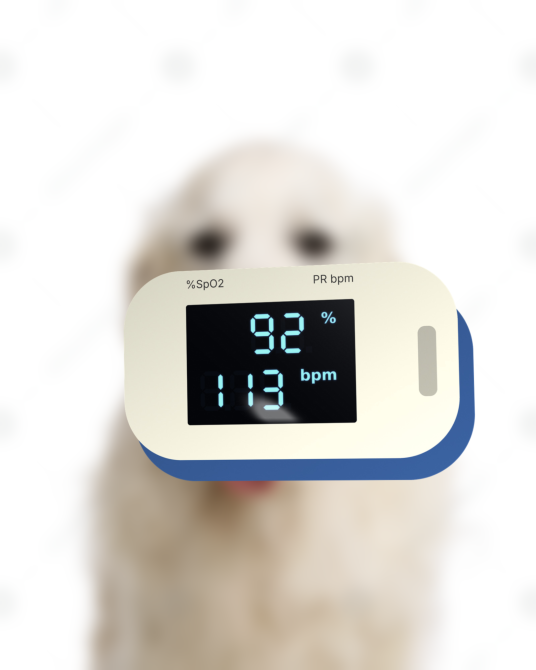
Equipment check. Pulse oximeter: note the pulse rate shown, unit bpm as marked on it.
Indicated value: 113 bpm
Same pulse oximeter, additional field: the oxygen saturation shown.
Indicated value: 92 %
